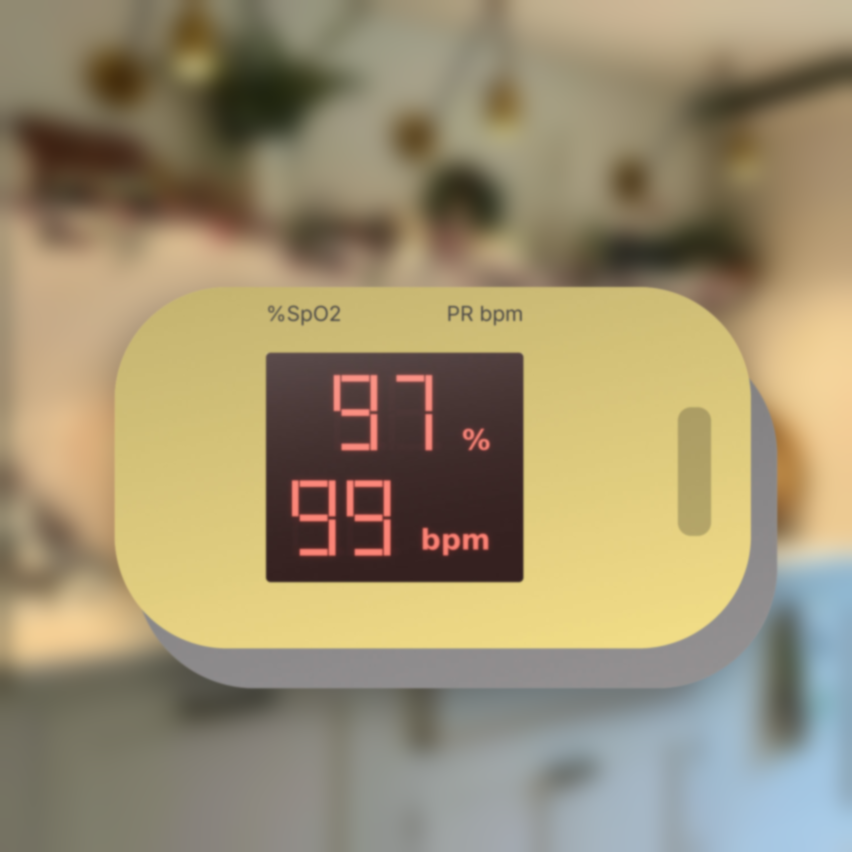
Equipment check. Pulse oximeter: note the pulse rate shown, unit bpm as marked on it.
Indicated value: 99 bpm
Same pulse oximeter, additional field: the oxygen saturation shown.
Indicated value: 97 %
